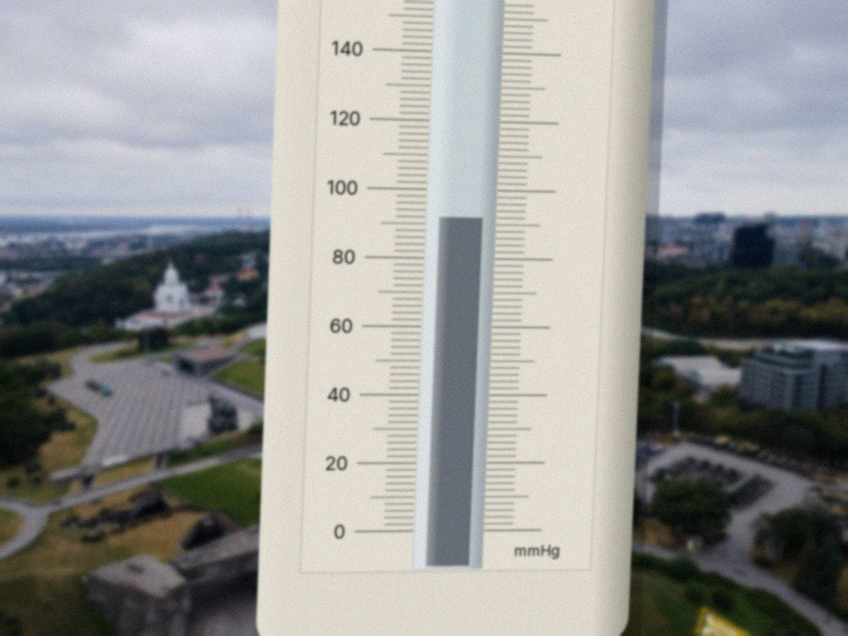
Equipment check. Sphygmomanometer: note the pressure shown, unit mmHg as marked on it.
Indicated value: 92 mmHg
